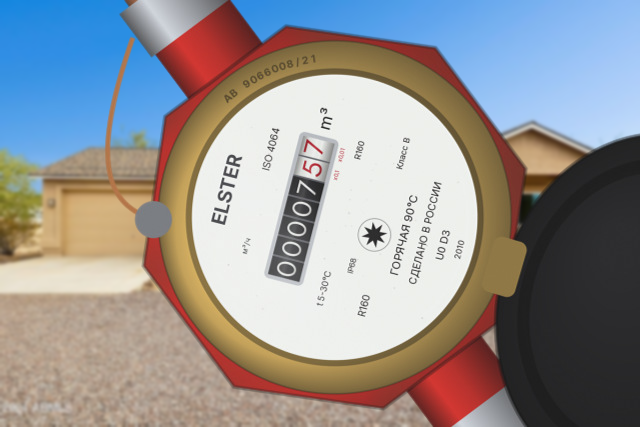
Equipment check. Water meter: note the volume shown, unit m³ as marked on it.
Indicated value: 7.57 m³
